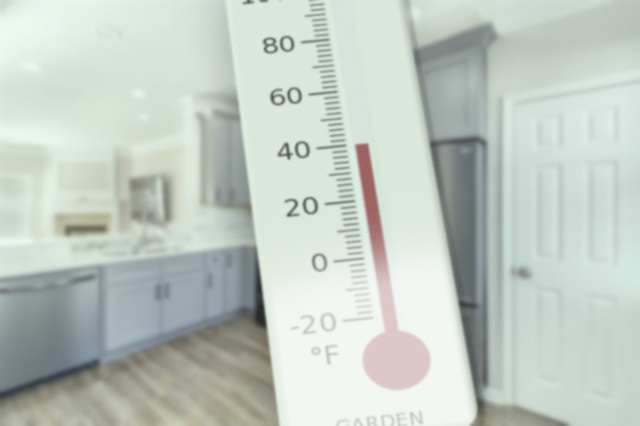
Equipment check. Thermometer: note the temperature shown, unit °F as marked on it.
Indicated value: 40 °F
